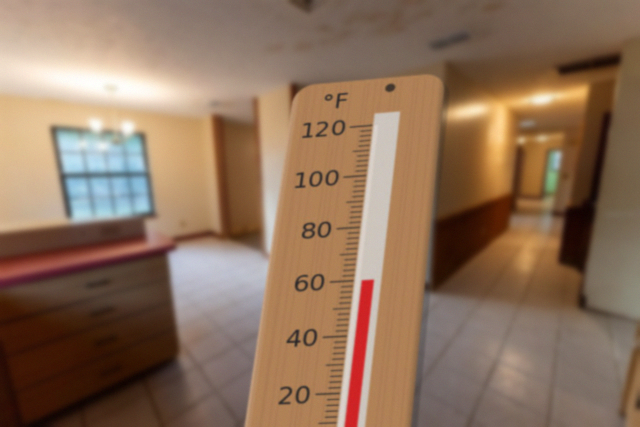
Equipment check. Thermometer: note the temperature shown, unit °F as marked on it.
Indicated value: 60 °F
